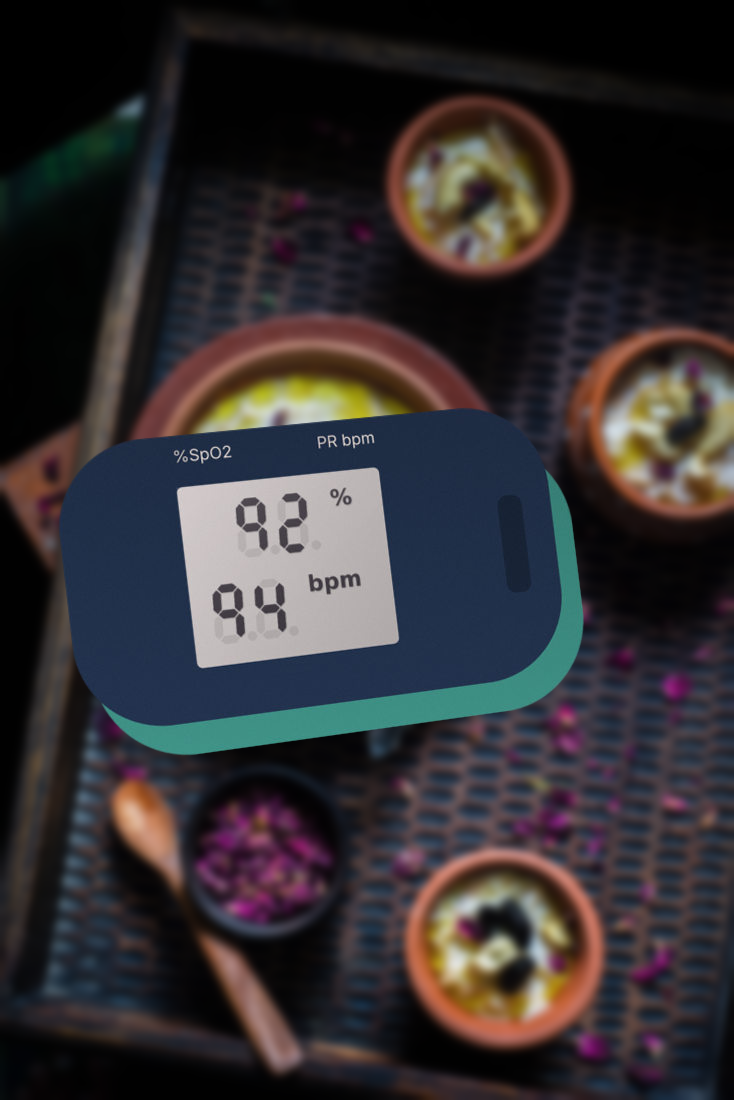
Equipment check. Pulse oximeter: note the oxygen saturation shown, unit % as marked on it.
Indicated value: 92 %
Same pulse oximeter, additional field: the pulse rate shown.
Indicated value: 94 bpm
